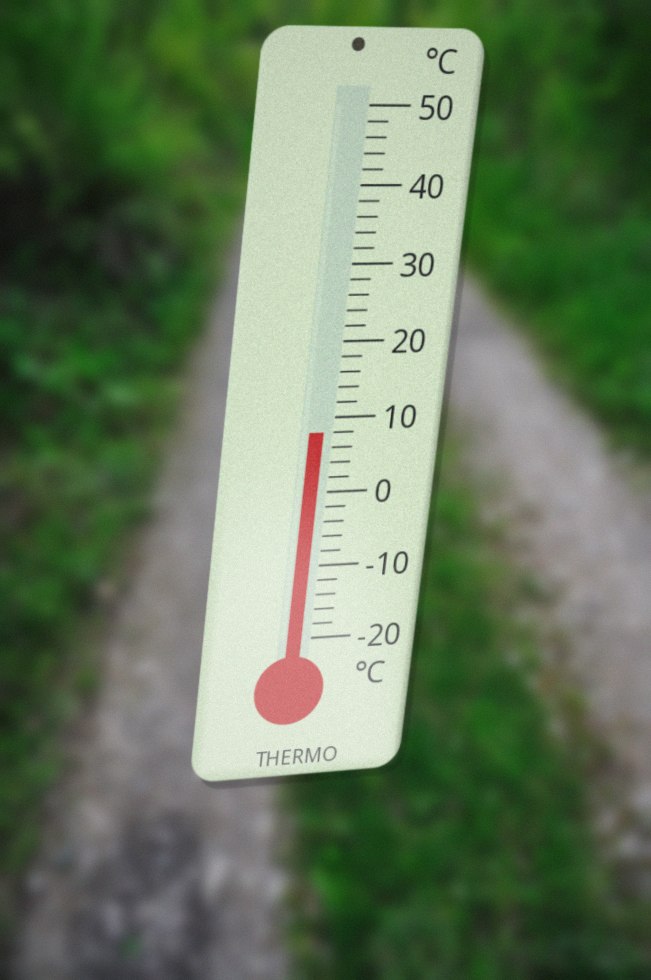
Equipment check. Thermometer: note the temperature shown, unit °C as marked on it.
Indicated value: 8 °C
